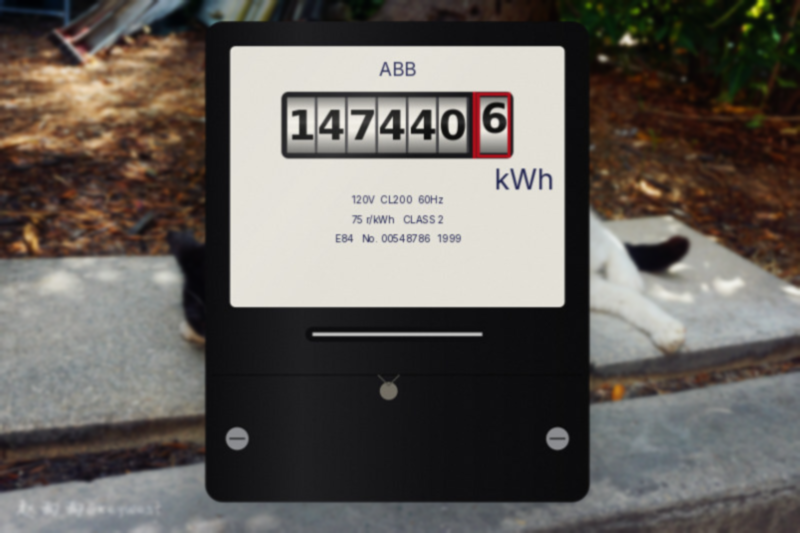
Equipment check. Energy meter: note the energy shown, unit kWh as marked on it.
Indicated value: 147440.6 kWh
